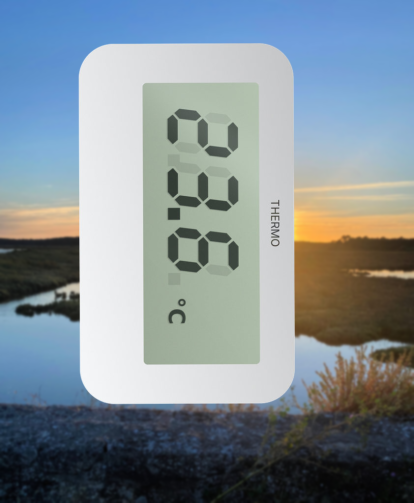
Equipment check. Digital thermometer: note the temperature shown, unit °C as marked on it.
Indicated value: 23.6 °C
